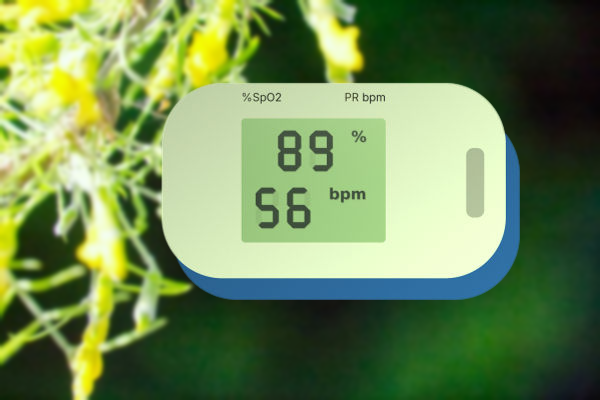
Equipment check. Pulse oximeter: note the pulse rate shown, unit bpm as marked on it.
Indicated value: 56 bpm
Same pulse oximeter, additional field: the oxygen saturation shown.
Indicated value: 89 %
